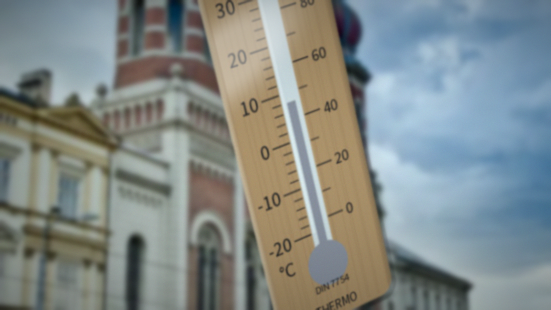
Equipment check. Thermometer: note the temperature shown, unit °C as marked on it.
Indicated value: 8 °C
